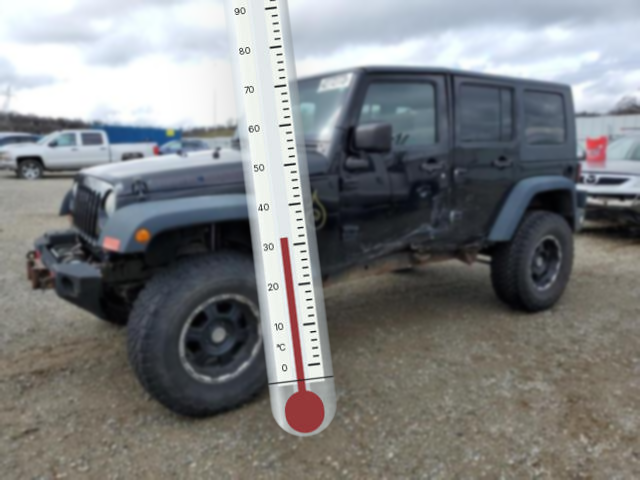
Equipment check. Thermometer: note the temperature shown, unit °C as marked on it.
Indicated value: 32 °C
